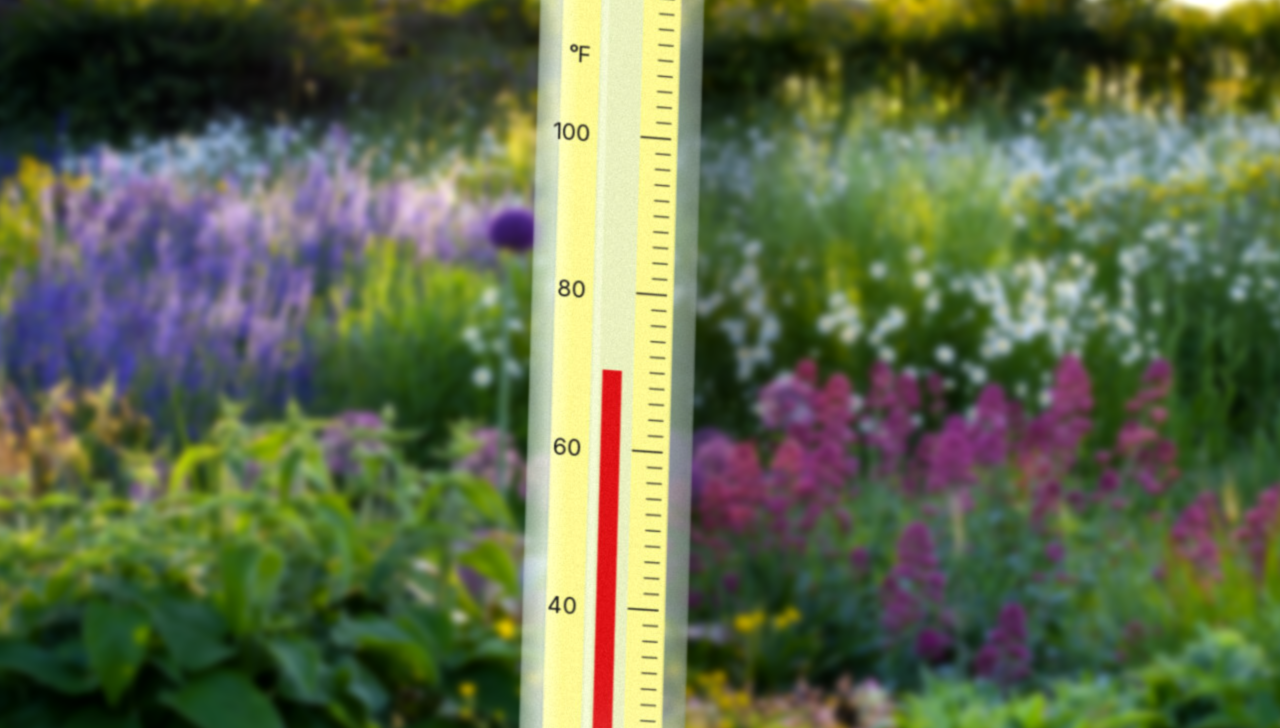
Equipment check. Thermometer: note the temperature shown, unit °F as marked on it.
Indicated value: 70 °F
